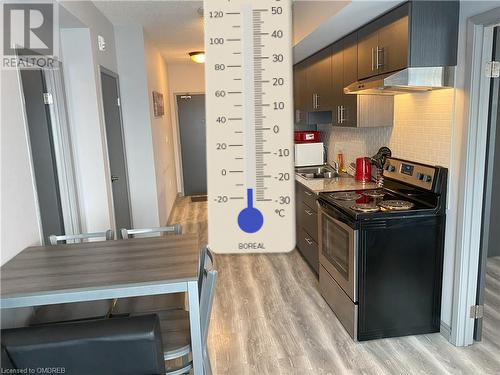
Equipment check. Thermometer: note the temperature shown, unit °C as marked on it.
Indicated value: -25 °C
